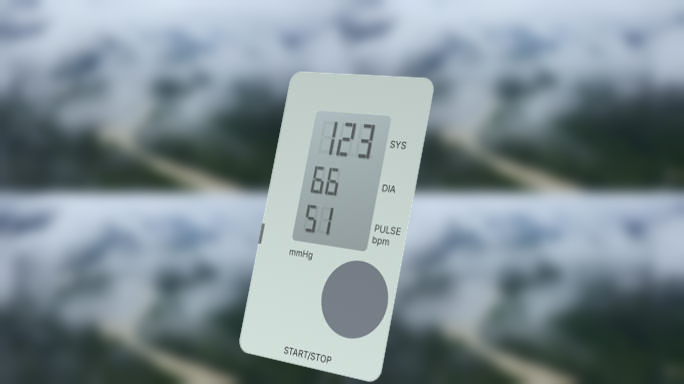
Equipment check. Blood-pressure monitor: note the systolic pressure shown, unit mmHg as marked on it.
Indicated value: 123 mmHg
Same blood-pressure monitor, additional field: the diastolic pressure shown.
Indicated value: 66 mmHg
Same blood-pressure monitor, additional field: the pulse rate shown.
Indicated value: 51 bpm
